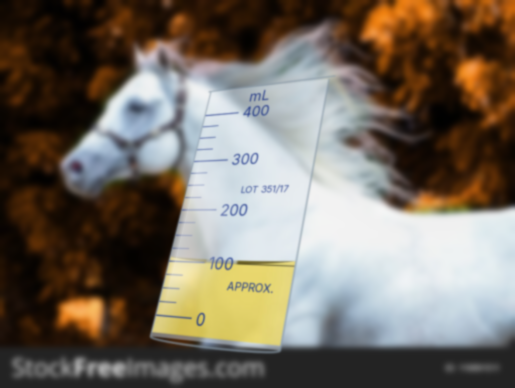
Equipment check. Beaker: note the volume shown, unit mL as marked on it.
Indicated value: 100 mL
